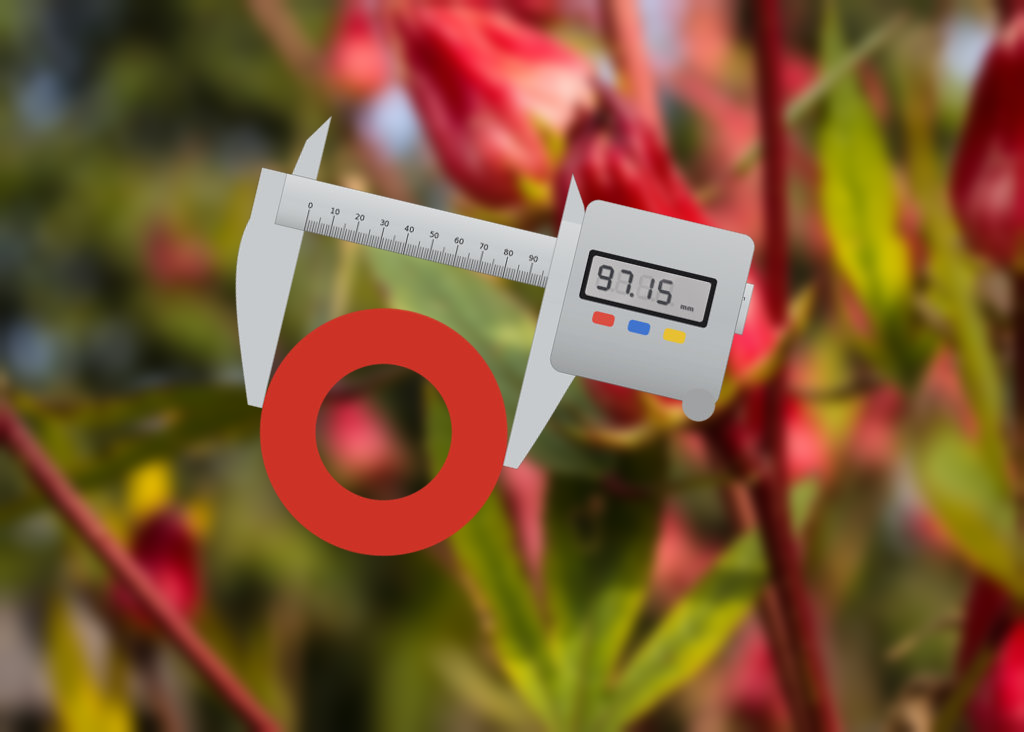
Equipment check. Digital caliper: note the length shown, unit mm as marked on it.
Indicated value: 97.15 mm
